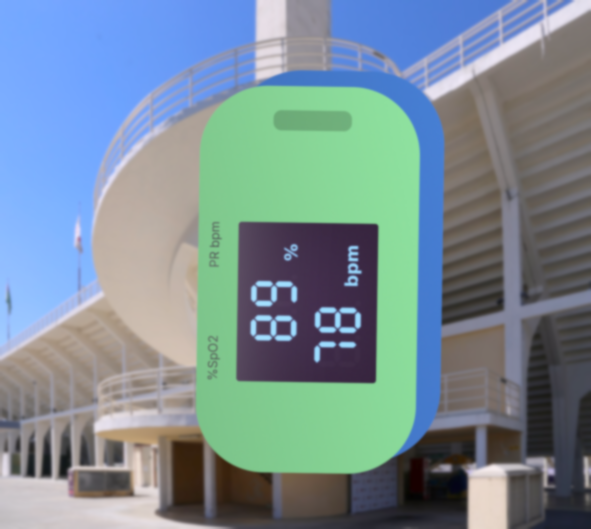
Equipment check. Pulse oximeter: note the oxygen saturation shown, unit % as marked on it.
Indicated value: 89 %
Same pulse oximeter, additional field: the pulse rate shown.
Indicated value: 78 bpm
